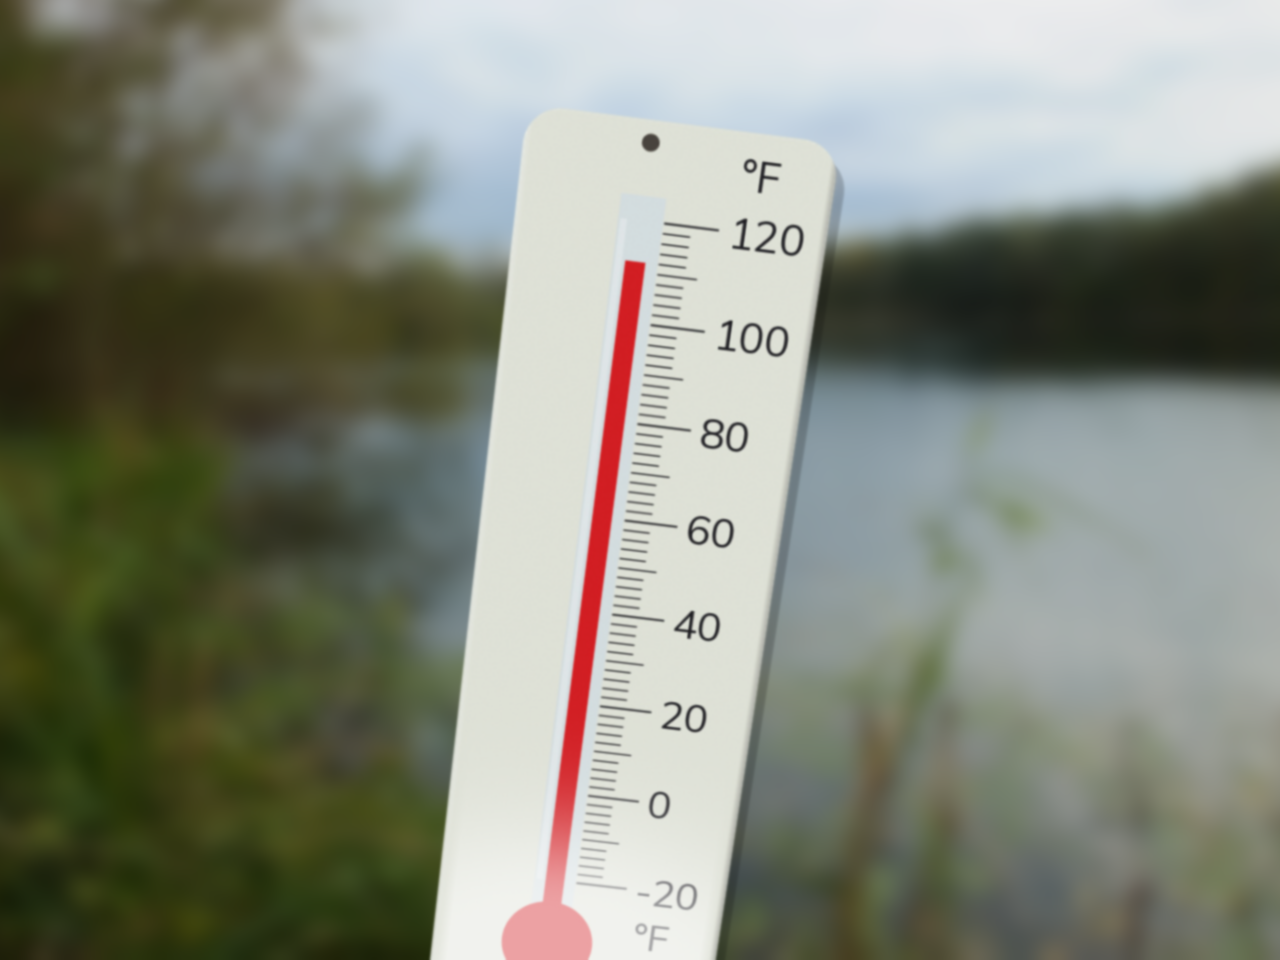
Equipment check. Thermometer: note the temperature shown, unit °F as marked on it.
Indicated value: 112 °F
